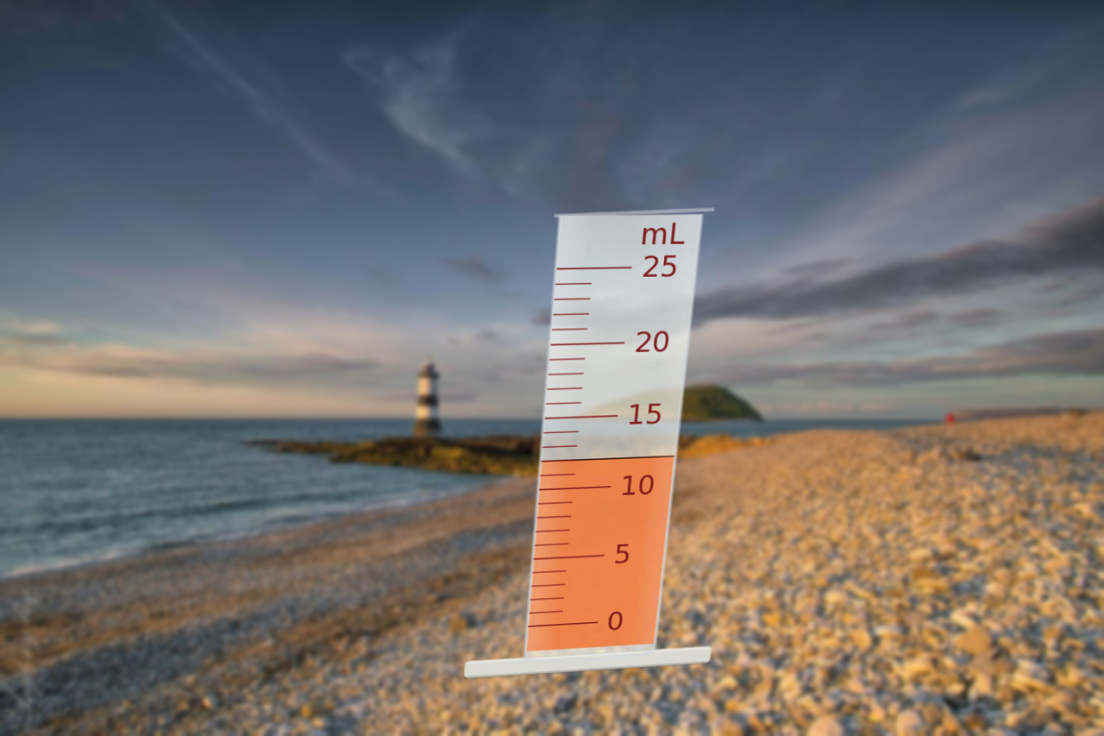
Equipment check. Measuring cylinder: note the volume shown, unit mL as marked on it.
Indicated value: 12 mL
